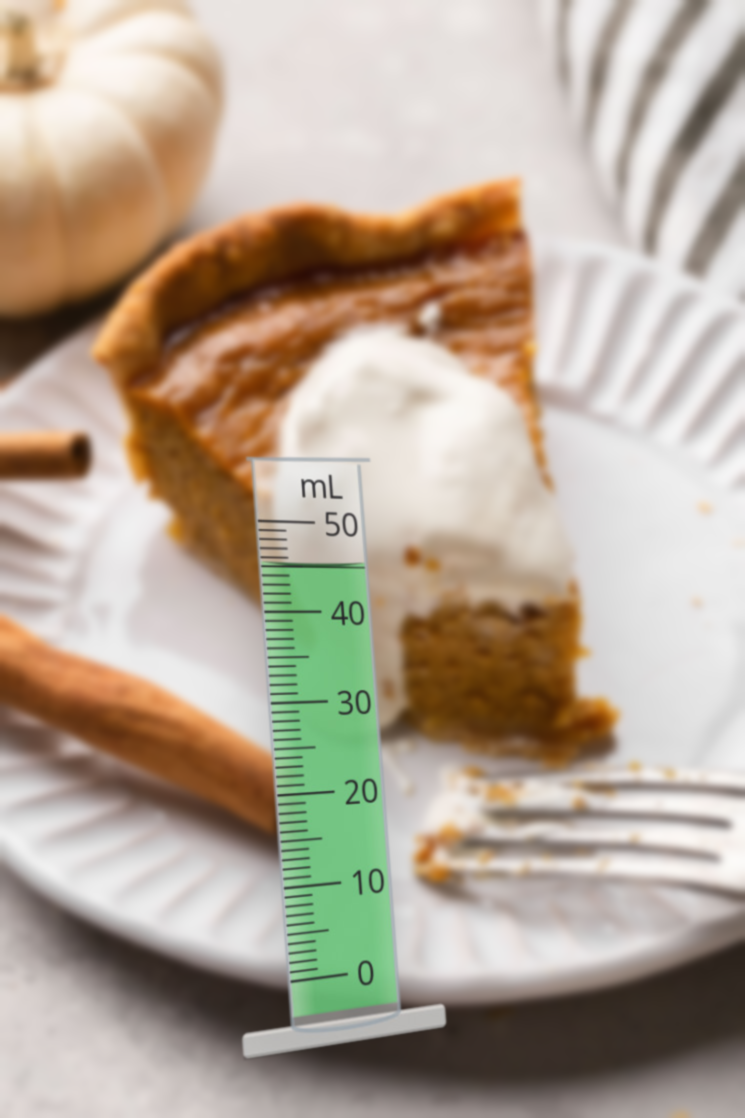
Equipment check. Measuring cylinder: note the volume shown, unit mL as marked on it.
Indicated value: 45 mL
